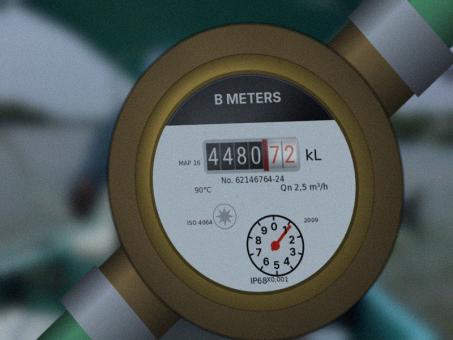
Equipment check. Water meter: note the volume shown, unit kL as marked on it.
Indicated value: 4480.721 kL
